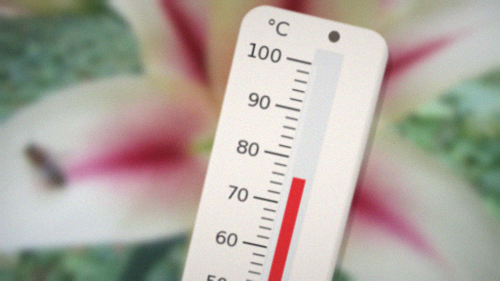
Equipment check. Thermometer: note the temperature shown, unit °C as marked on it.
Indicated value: 76 °C
